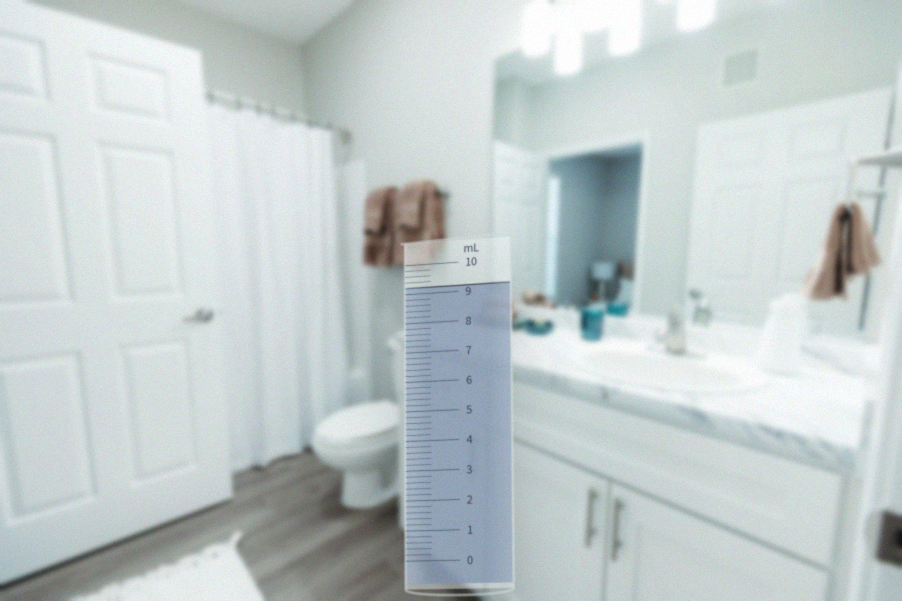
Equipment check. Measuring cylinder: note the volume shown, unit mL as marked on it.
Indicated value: 9.2 mL
